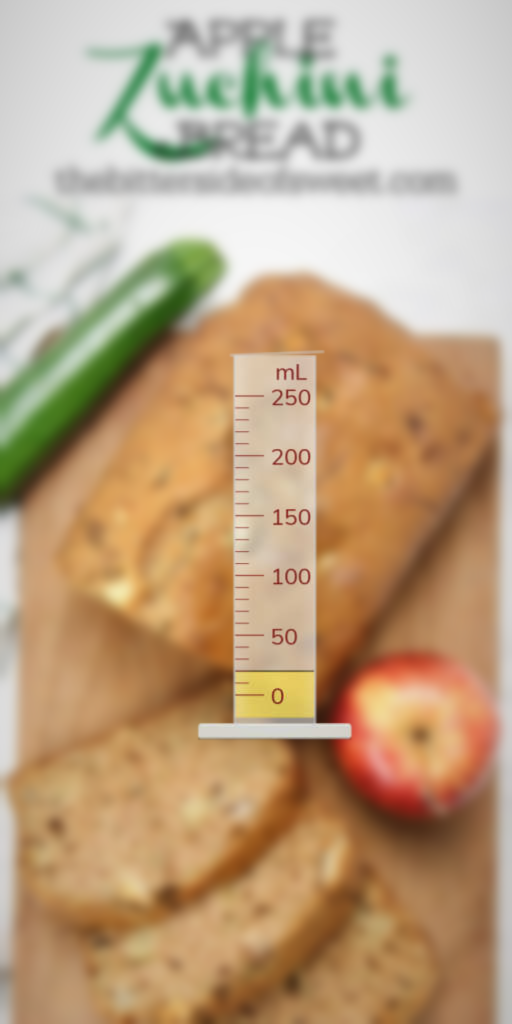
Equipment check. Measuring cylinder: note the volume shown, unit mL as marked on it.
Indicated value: 20 mL
